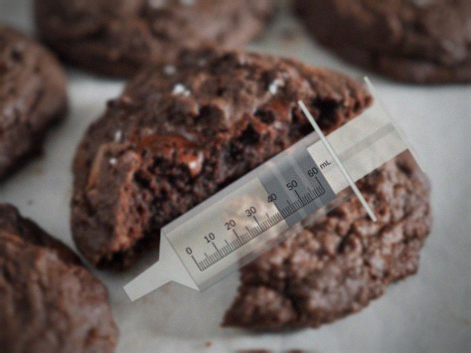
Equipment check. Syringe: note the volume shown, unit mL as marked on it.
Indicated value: 40 mL
